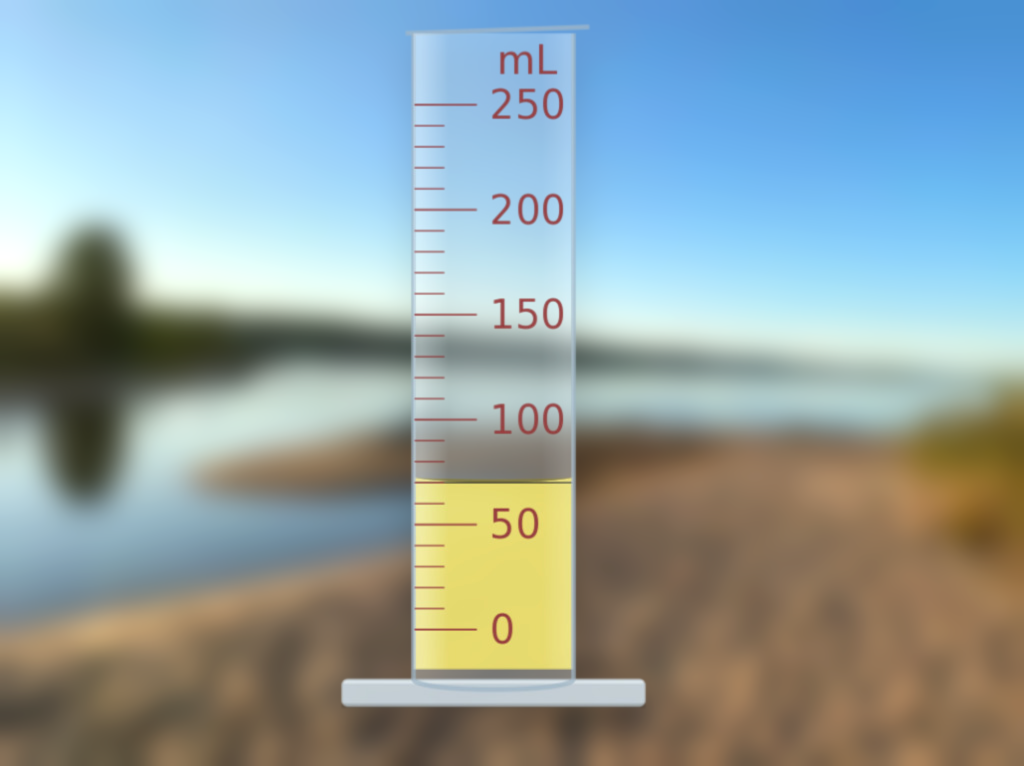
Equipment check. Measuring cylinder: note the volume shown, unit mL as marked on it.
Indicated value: 70 mL
